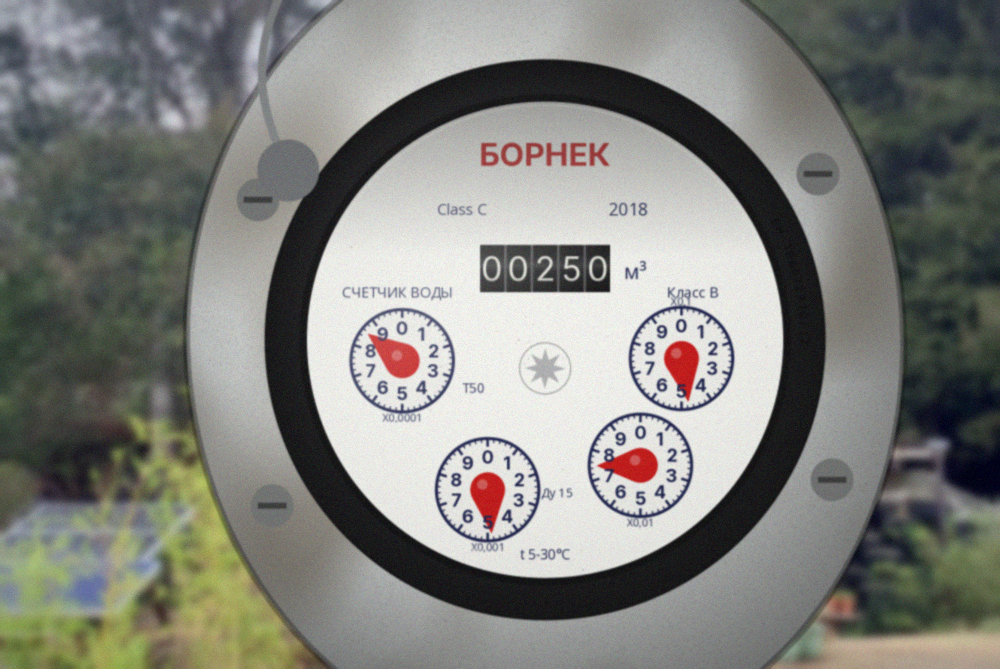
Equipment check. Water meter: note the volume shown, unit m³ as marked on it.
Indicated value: 250.4748 m³
